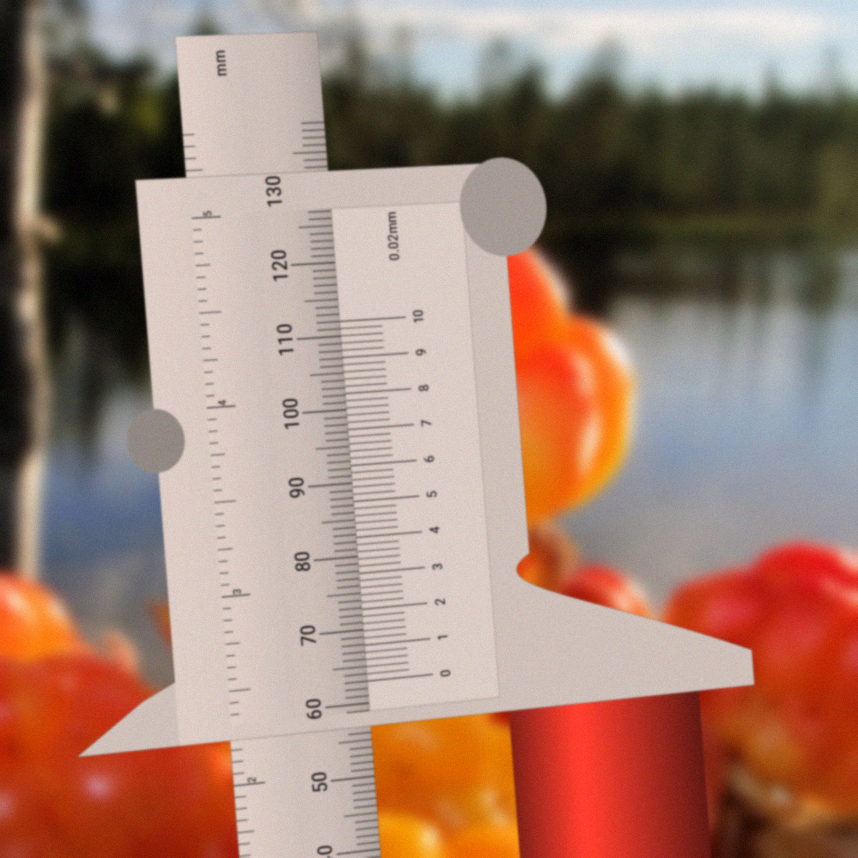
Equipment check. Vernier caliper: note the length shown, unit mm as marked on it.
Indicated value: 63.0 mm
